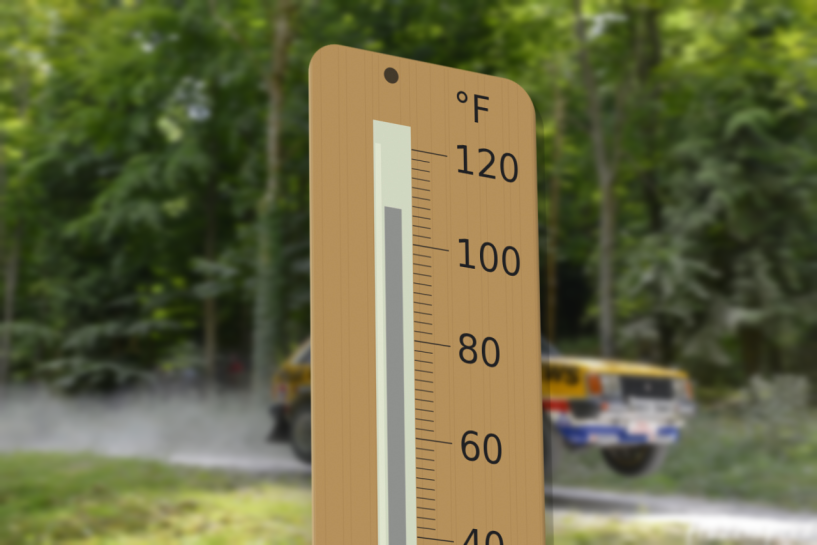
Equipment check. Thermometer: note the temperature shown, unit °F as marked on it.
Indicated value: 107 °F
